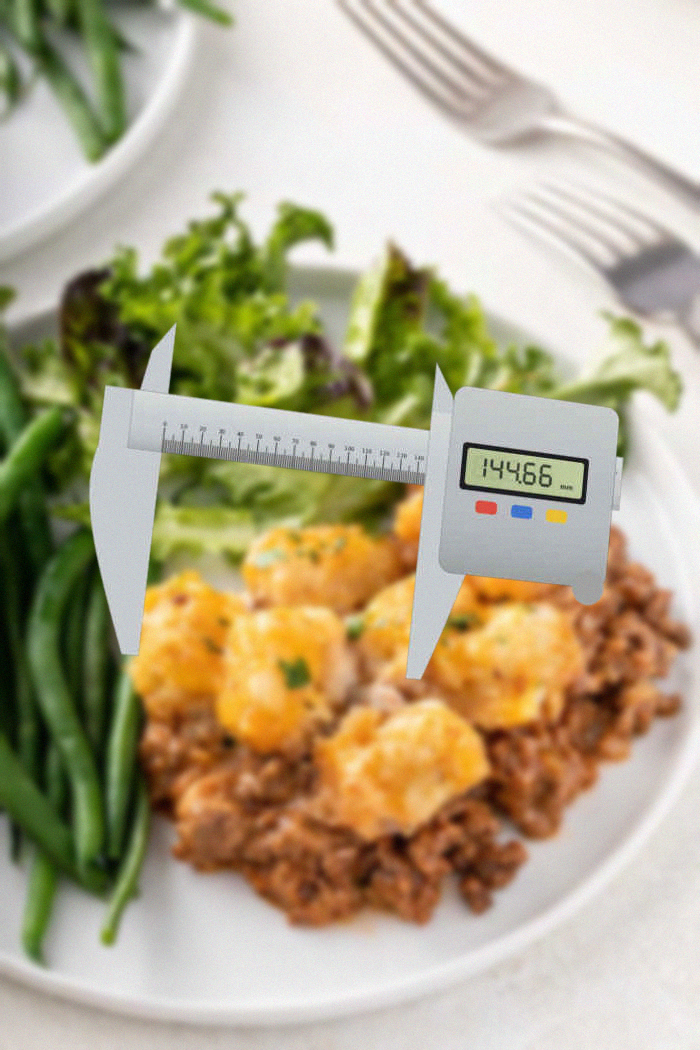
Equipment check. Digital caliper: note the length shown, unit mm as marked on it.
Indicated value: 144.66 mm
